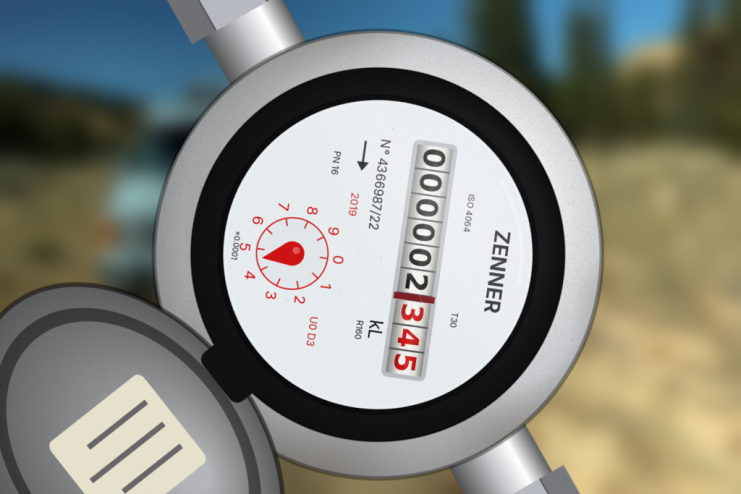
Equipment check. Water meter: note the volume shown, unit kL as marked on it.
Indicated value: 2.3454 kL
